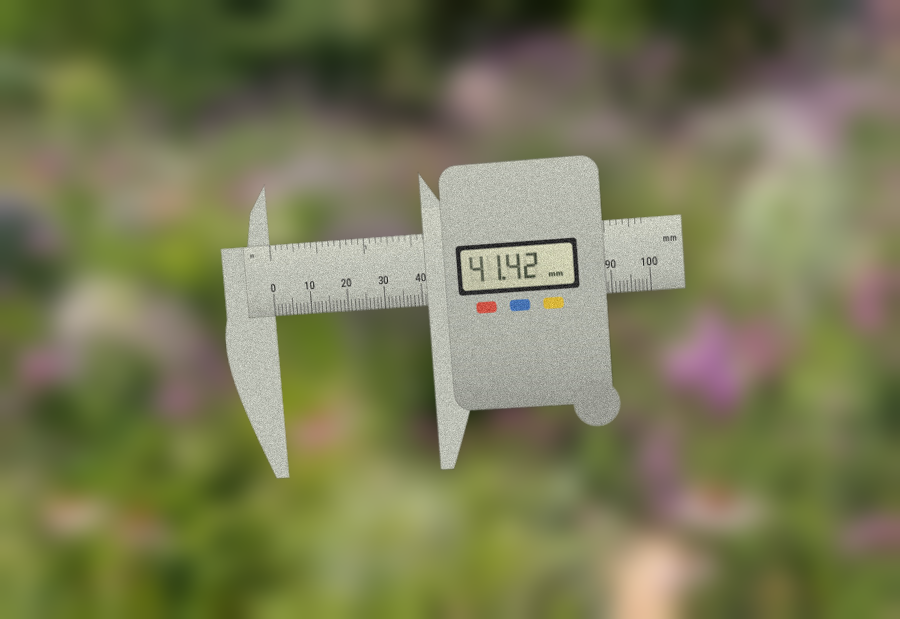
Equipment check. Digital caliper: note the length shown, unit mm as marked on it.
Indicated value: 41.42 mm
